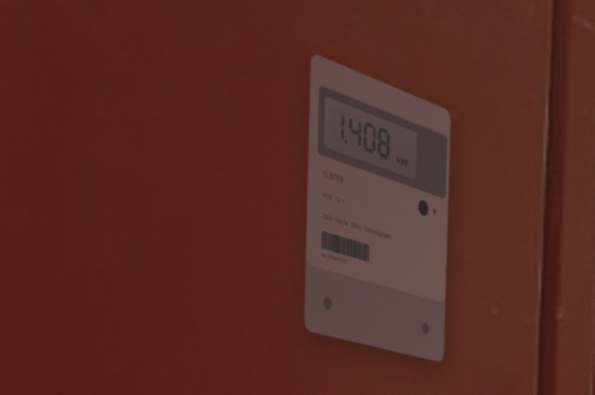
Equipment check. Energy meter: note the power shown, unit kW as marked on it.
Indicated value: 1.408 kW
